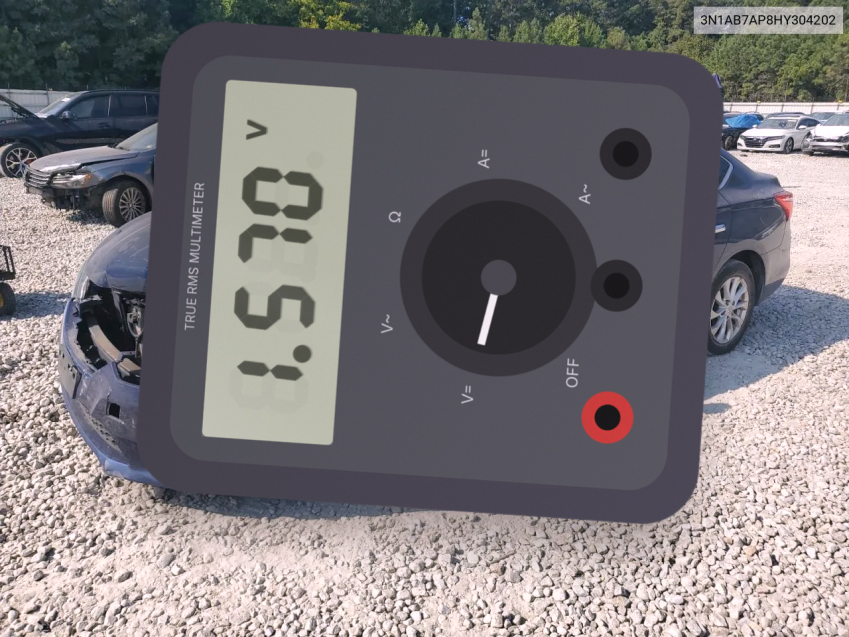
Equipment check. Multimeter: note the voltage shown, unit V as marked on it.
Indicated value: 1.570 V
